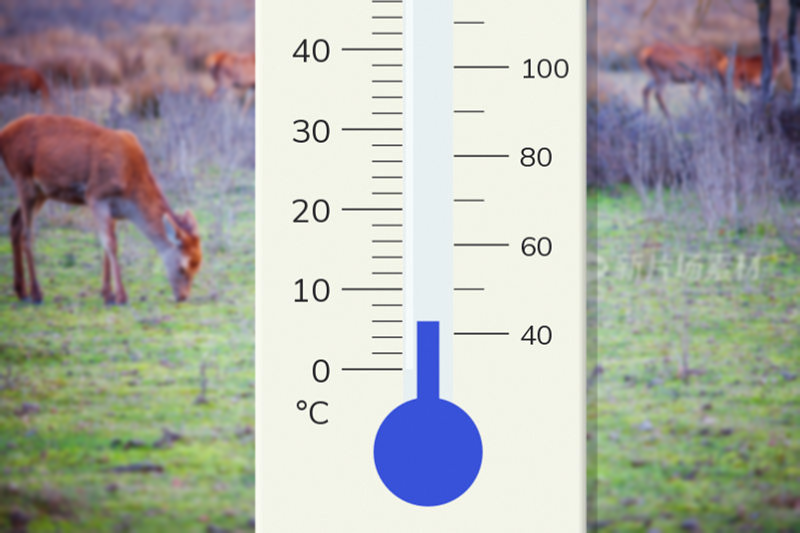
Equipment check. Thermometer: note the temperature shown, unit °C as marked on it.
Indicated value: 6 °C
